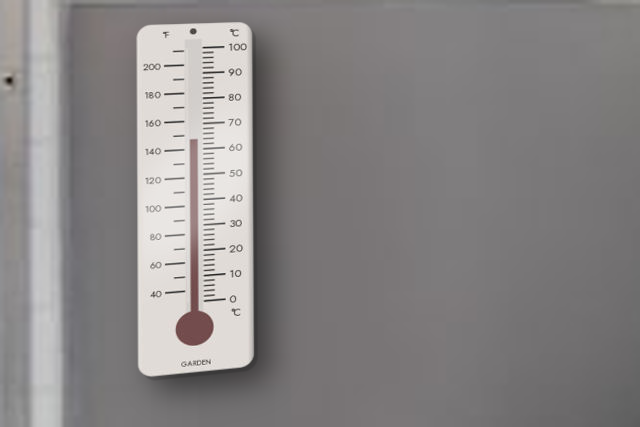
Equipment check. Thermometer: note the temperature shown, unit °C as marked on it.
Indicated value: 64 °C
